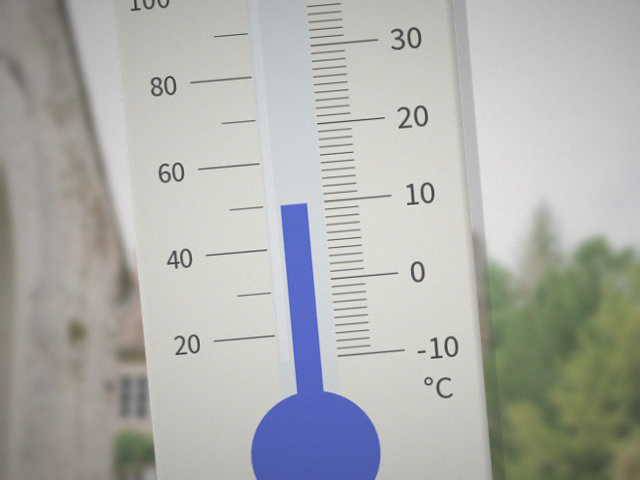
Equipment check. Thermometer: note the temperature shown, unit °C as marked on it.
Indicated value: 10 °C
